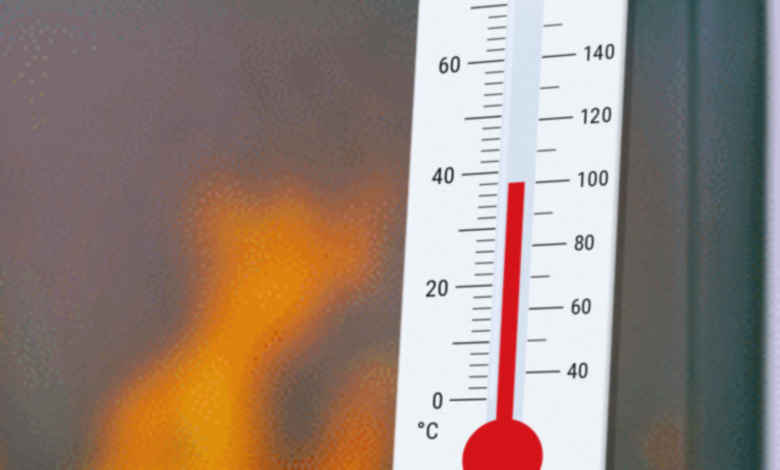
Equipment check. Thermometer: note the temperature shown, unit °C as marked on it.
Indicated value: 38 °C
